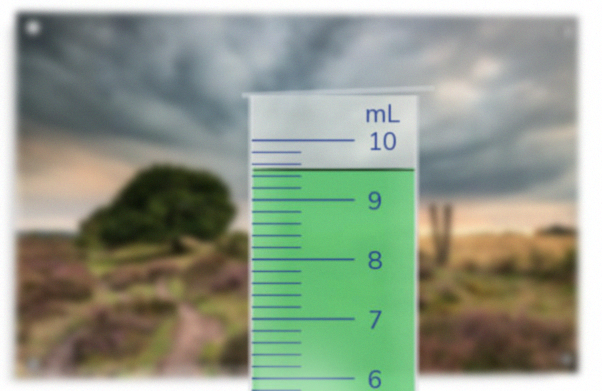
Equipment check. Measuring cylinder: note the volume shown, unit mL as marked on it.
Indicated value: 9.5 mL
